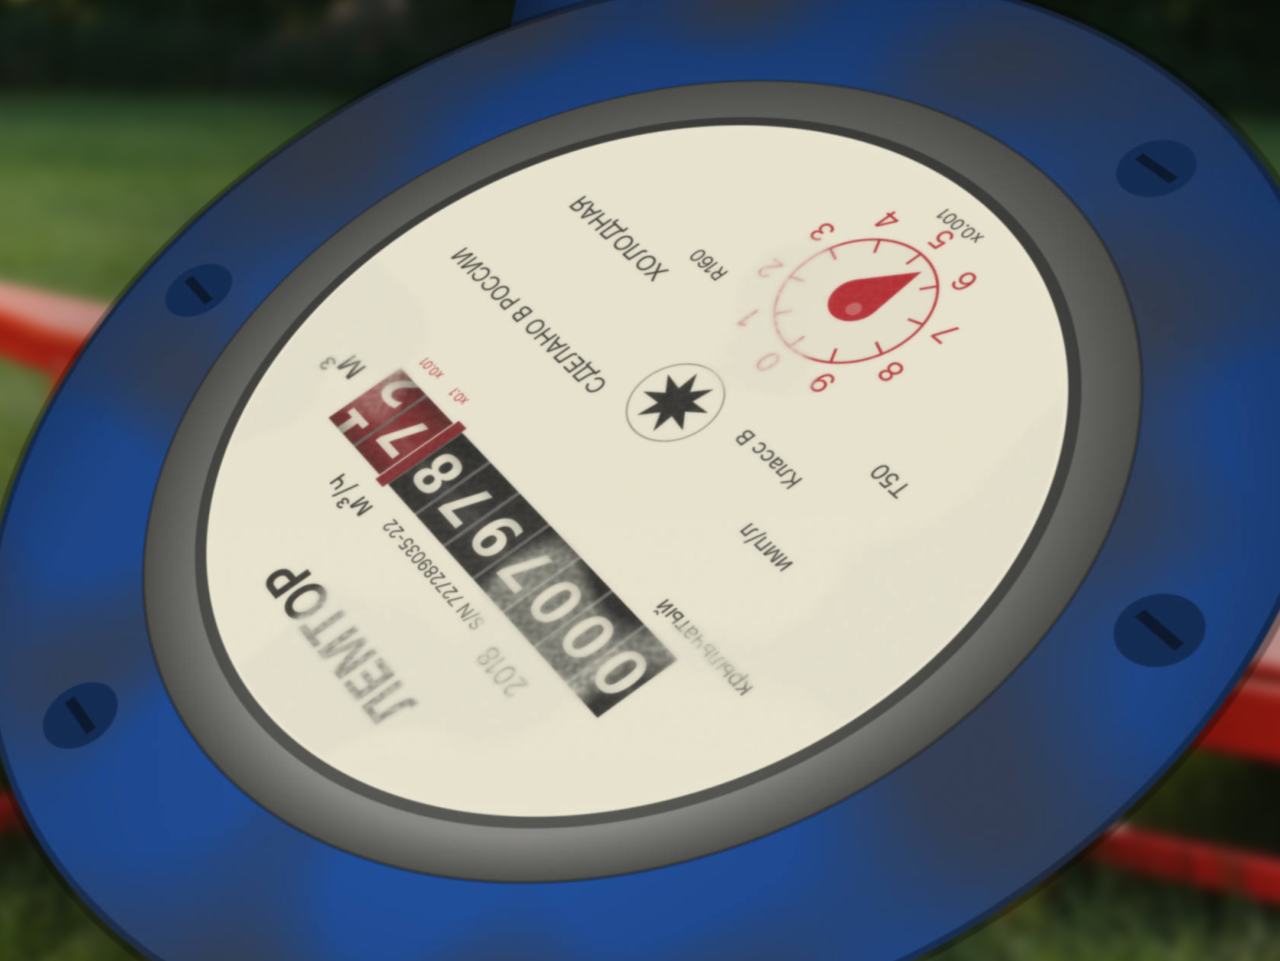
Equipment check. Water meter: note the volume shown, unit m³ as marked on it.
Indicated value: 7978.715 m³
